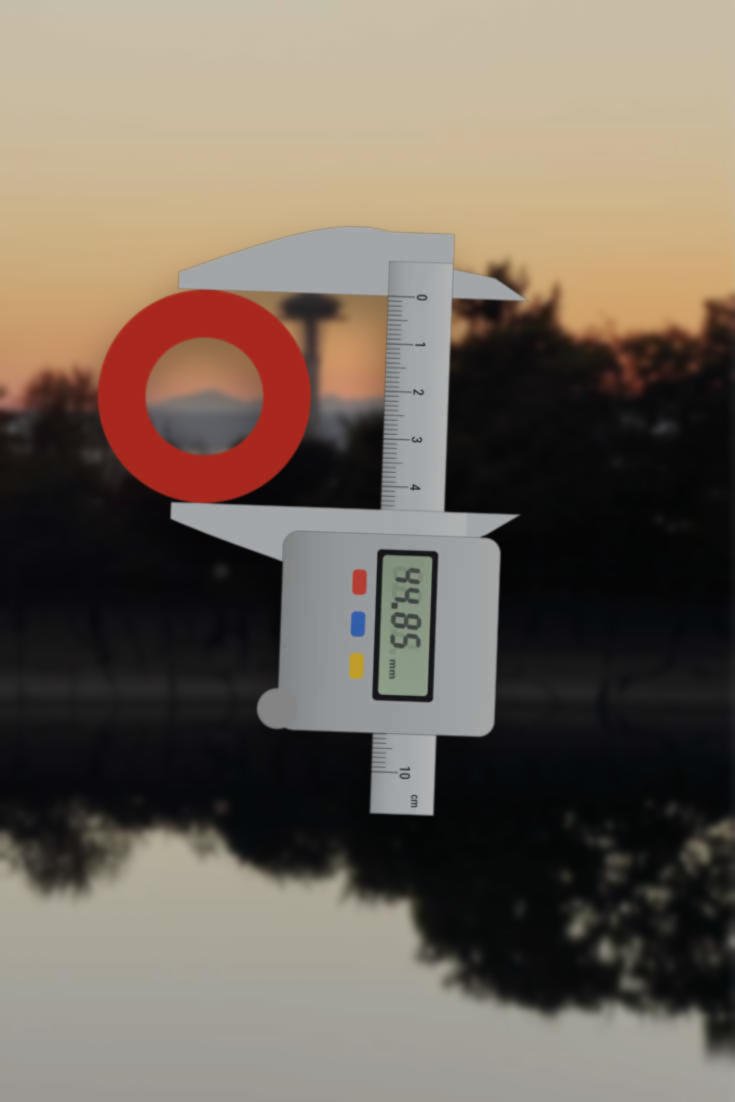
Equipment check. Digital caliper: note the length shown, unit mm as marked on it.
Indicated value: 44.85 mm
